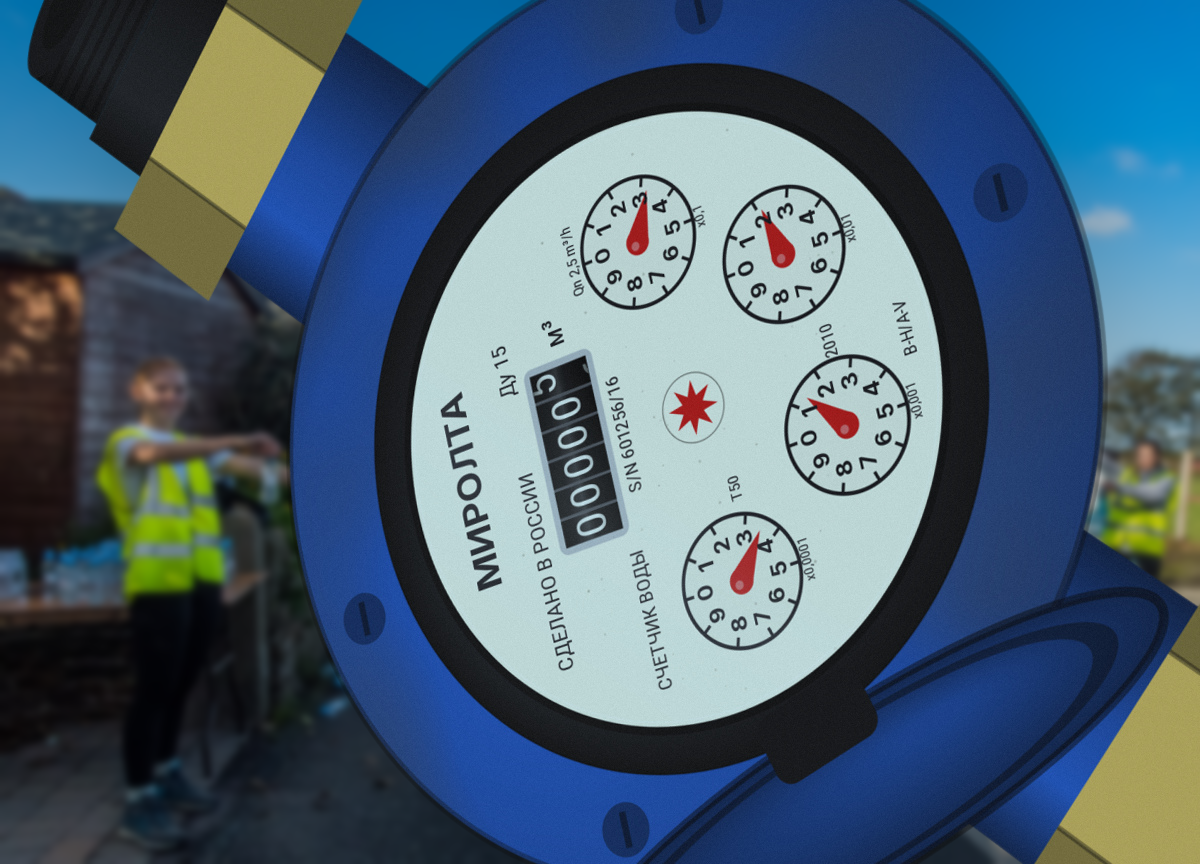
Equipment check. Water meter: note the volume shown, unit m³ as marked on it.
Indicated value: 5.3213 m³
